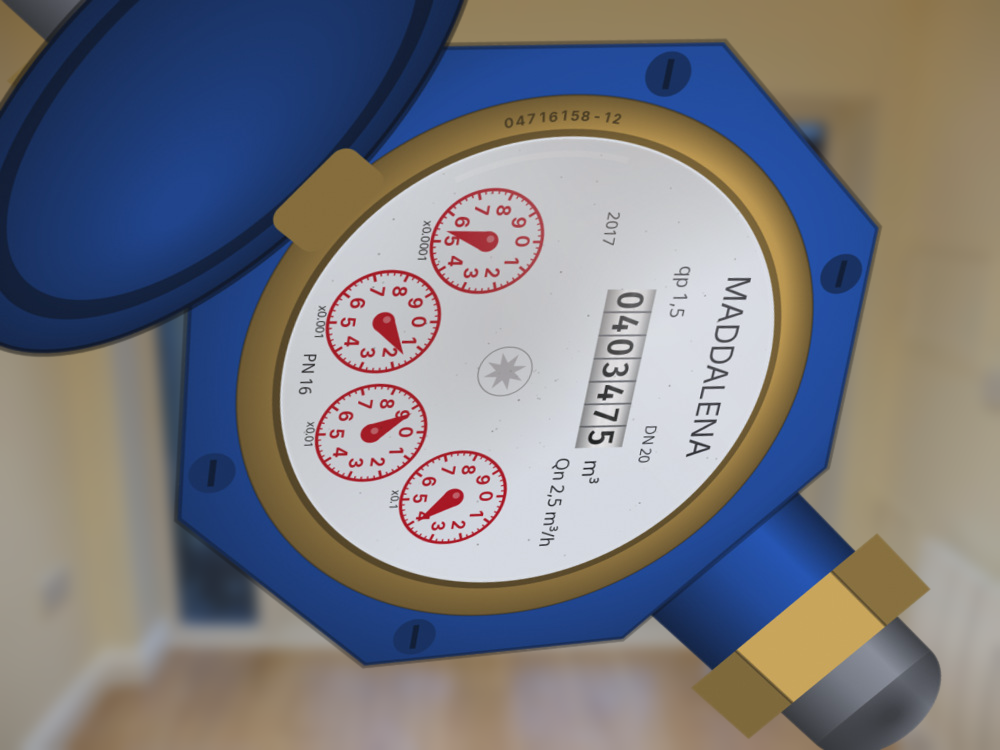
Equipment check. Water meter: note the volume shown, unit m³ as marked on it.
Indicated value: 403475.3915 m³
